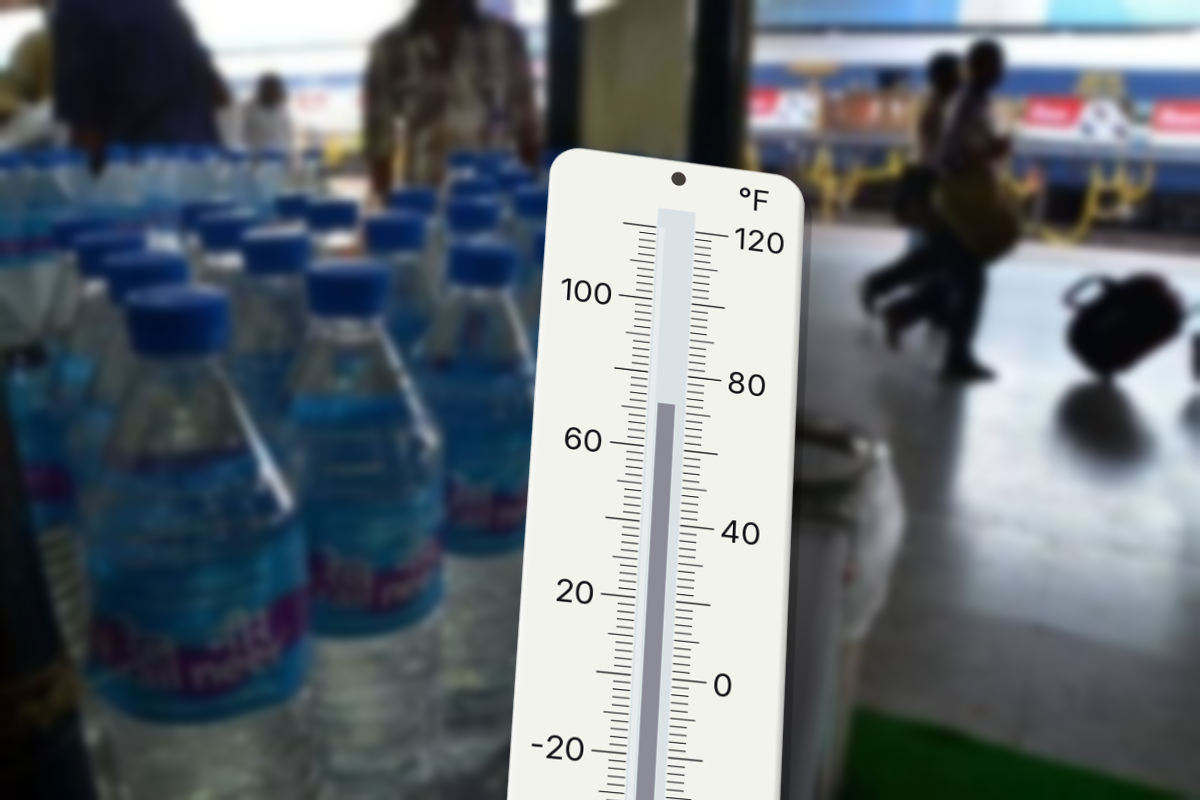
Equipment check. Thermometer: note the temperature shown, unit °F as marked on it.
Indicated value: 72 °F
